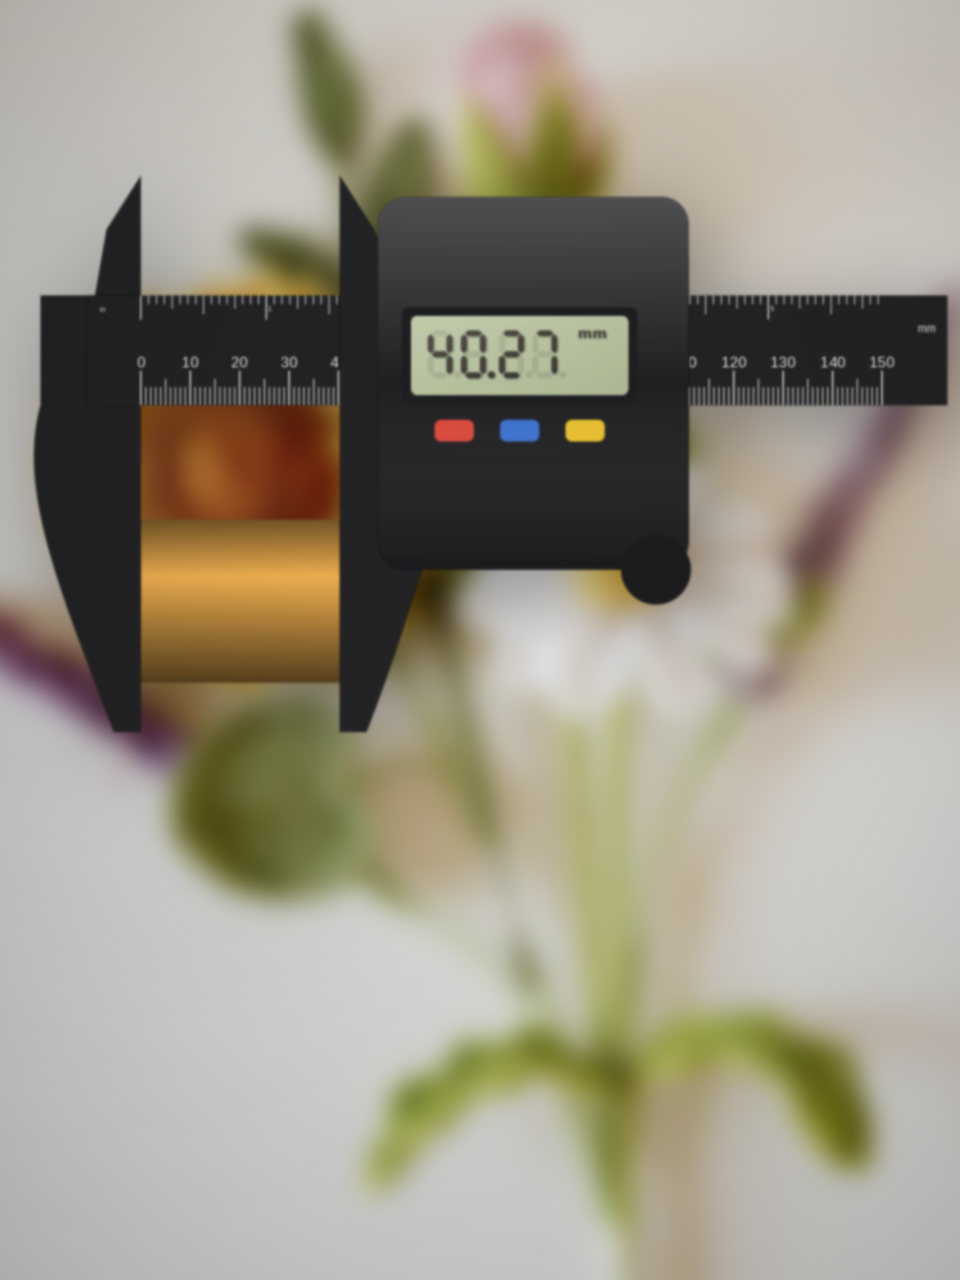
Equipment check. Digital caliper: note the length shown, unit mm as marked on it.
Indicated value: 40.27 mm
